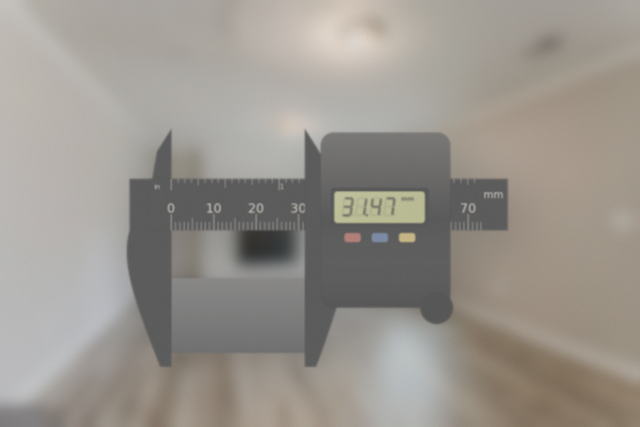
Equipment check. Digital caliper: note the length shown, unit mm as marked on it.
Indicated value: 31.47 mm
